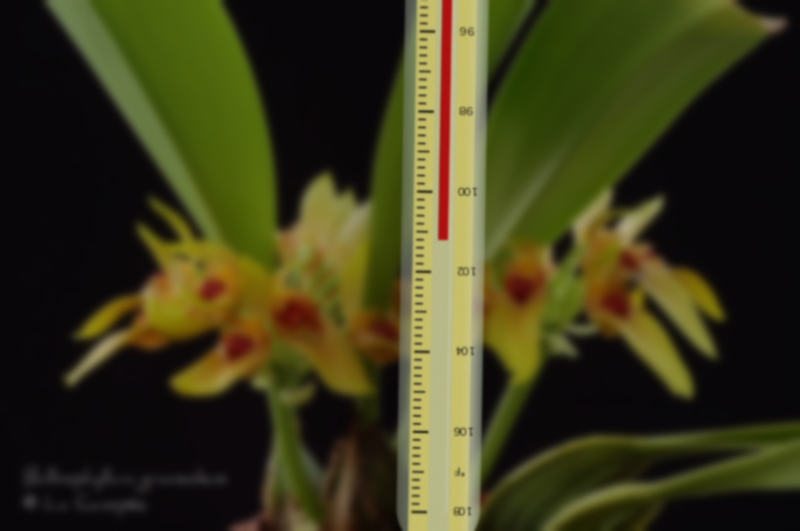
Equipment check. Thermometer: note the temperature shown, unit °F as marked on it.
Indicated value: 101.2 °F
